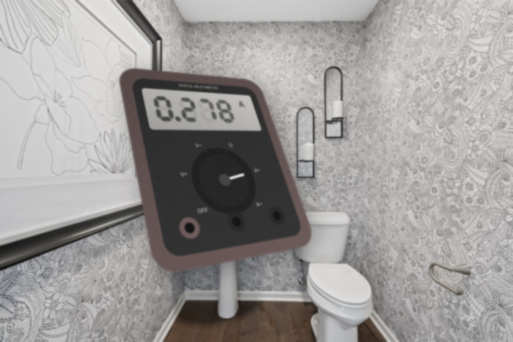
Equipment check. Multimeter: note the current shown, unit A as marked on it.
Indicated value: 0.278 A
